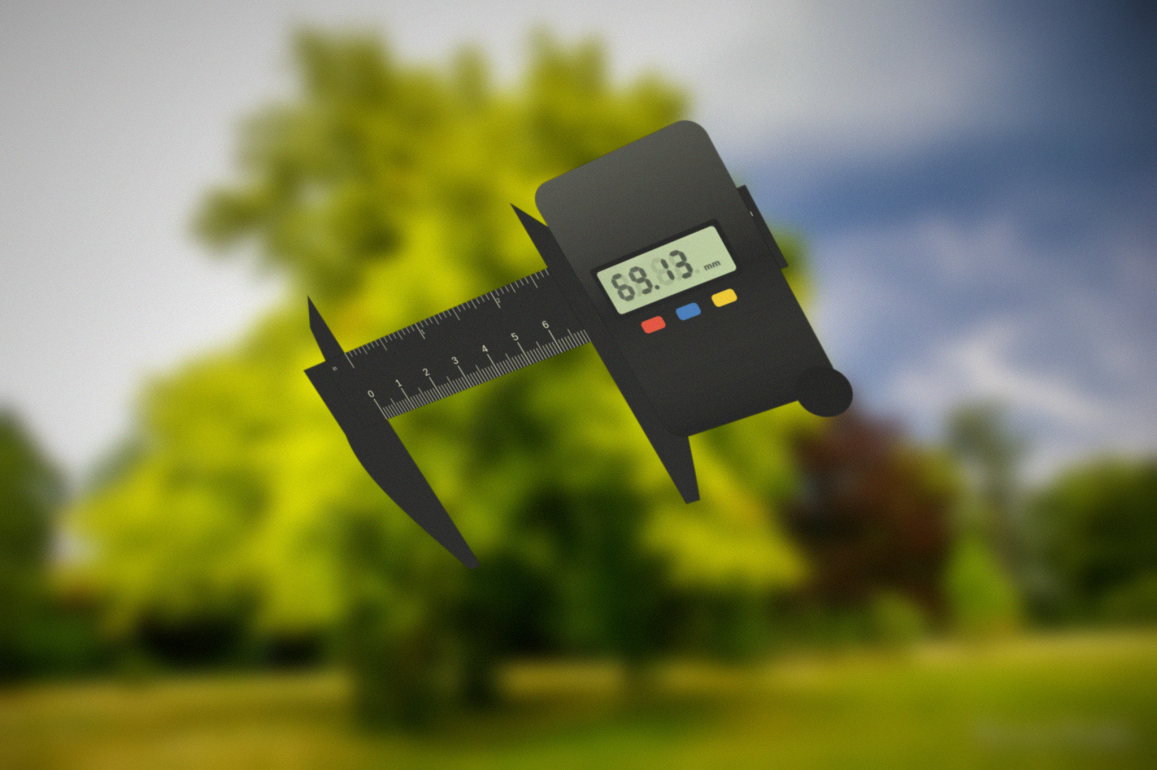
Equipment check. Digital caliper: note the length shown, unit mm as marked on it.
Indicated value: 69.13 mm
